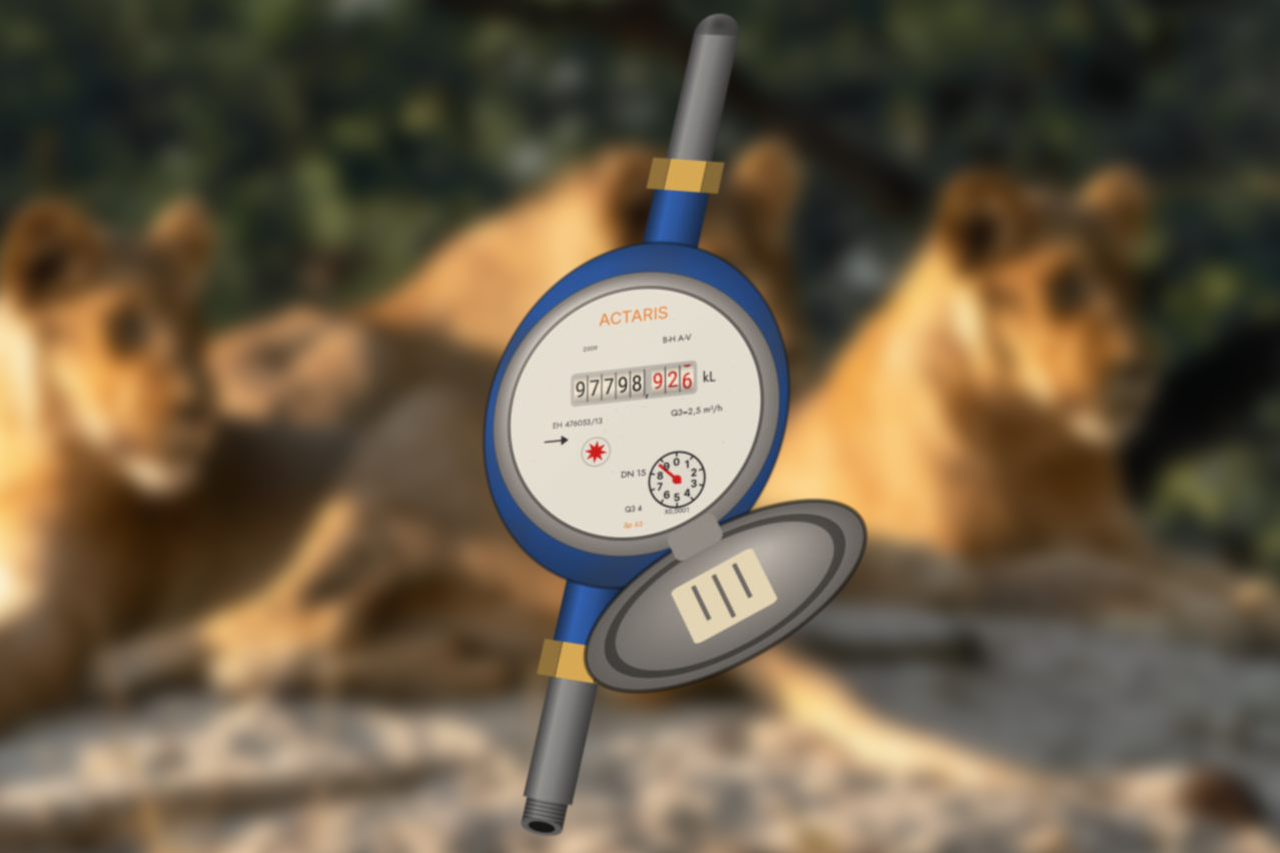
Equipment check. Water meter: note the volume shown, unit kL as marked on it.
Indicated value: 97798.9258 kL
